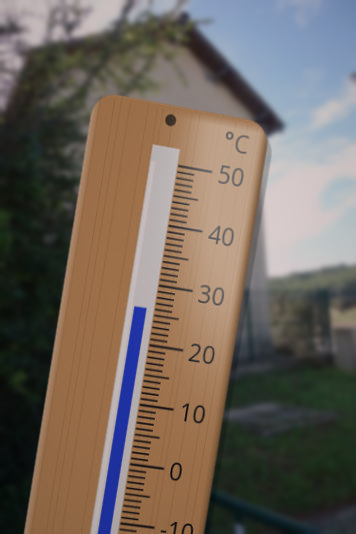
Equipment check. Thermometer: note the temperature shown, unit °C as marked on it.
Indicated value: 26 °C
